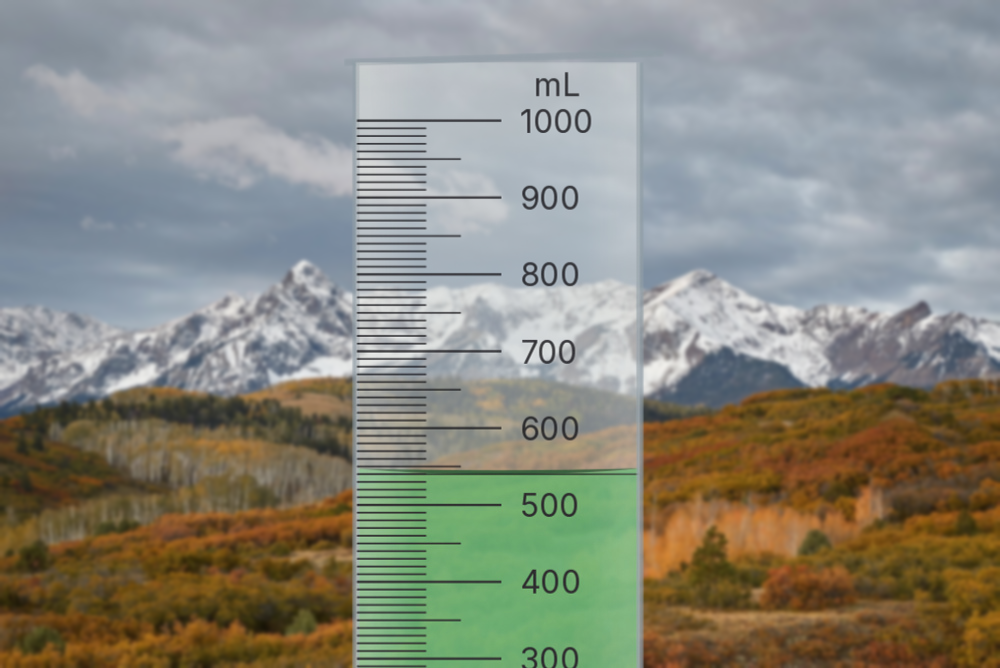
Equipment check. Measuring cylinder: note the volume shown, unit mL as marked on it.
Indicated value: 540 mL
